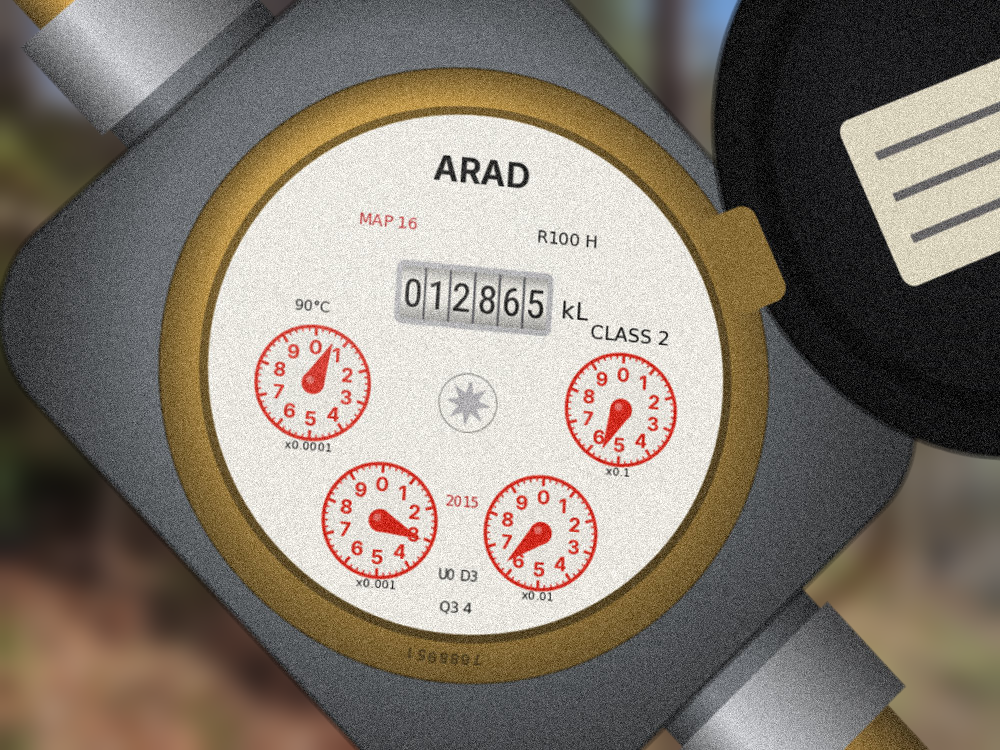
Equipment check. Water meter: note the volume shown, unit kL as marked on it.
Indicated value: 12865.5630 kL
